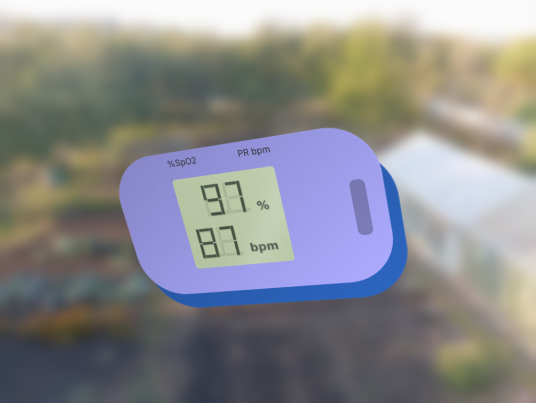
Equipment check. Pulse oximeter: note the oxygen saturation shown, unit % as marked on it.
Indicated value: 97 %
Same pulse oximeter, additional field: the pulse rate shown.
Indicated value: 87 bpm
